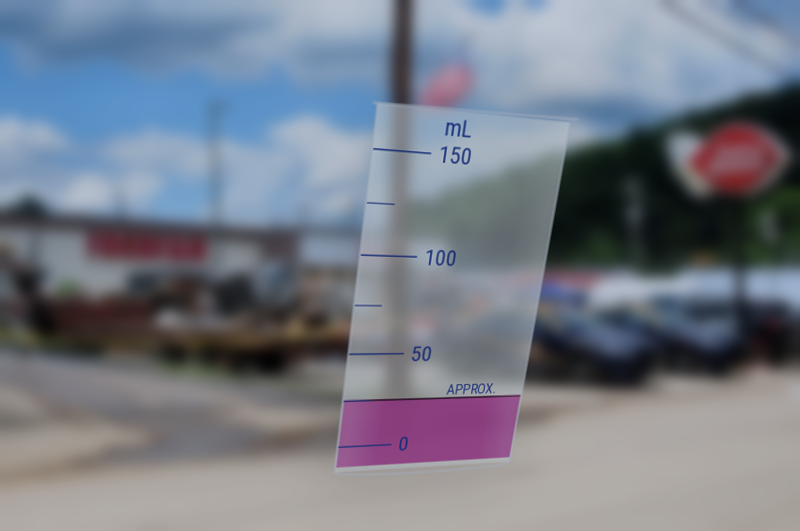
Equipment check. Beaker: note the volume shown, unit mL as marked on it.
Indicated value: 25 mL
